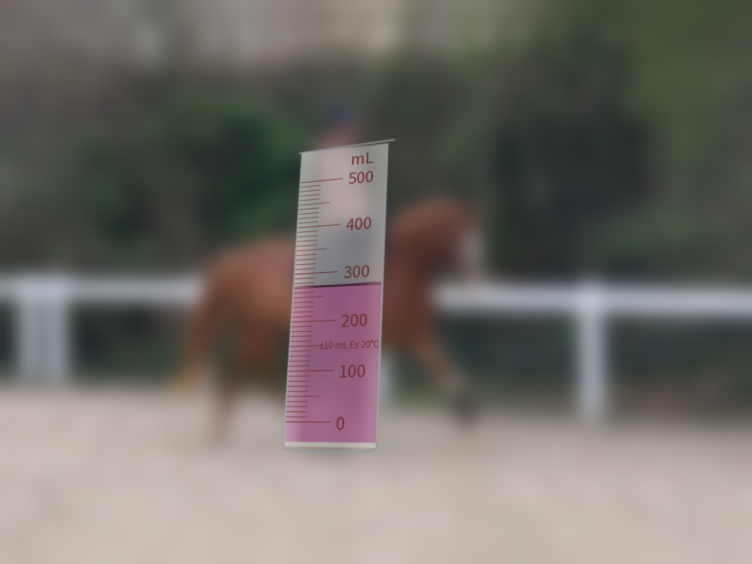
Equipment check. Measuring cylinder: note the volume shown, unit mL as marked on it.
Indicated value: 270 mL
